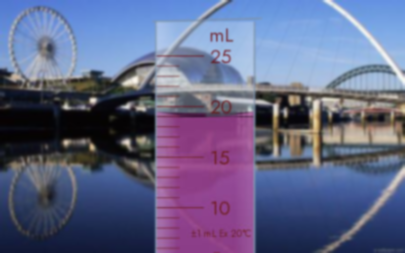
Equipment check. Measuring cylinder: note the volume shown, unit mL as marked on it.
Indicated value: 19 mL
